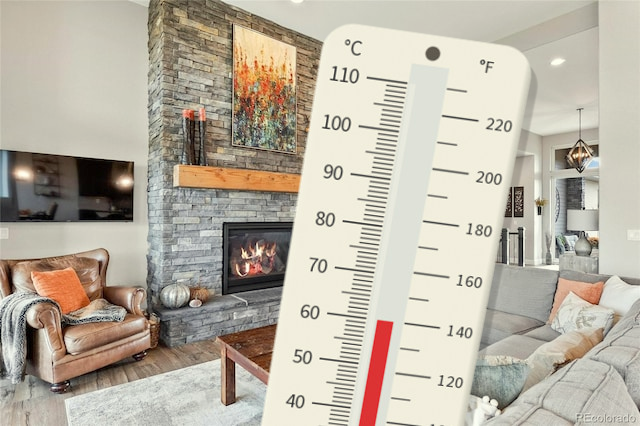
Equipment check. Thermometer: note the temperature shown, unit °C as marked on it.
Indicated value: 60 °C
